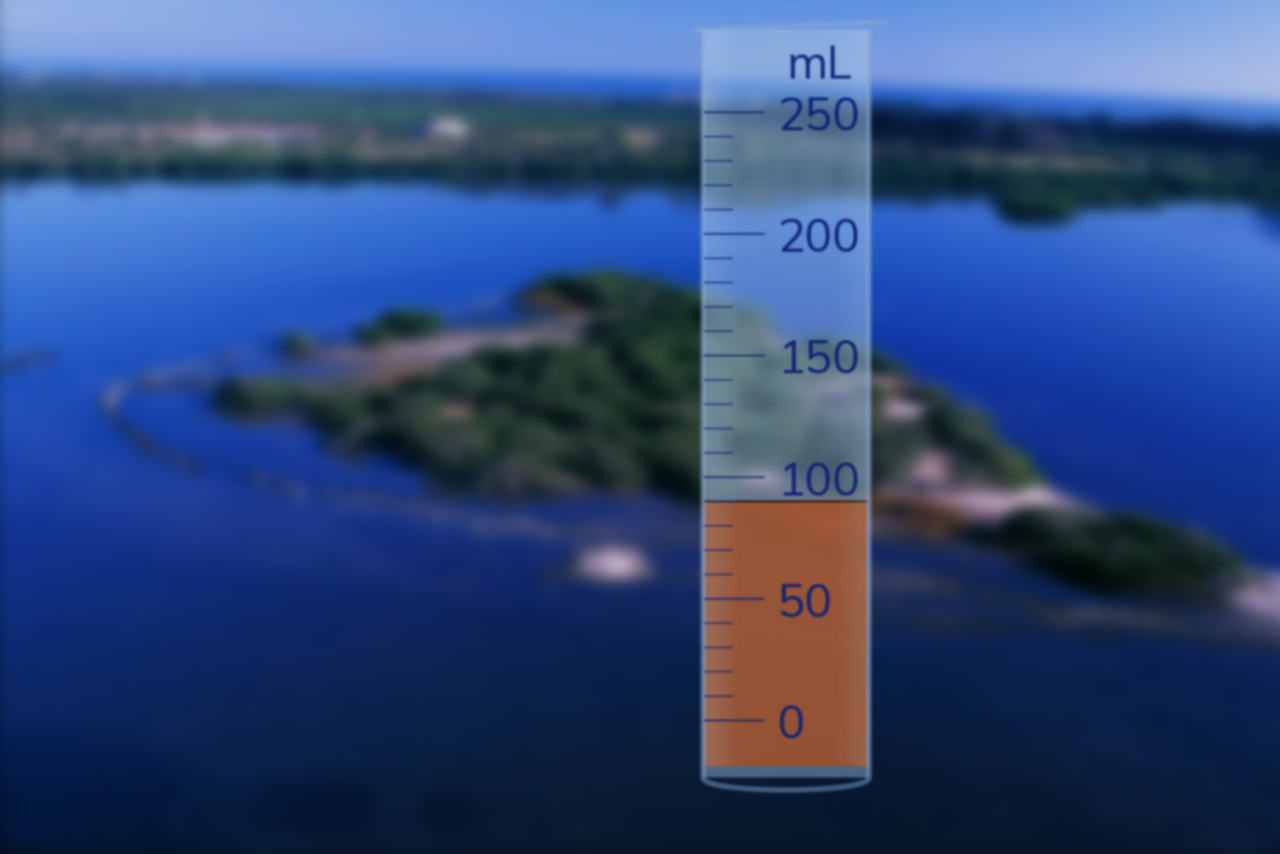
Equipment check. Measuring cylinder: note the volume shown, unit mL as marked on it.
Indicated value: 90 mL
